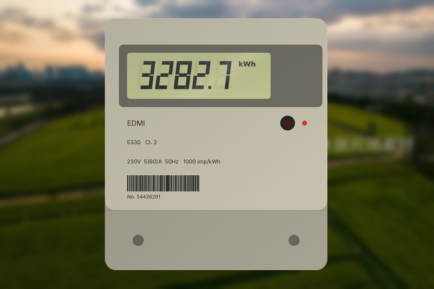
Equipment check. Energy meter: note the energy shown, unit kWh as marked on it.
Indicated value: 3282.7 kWh
